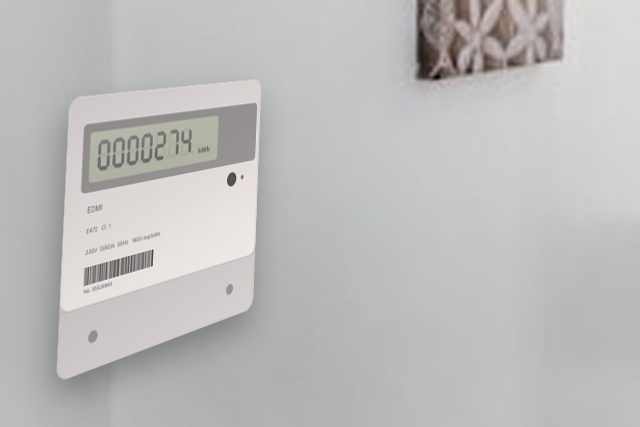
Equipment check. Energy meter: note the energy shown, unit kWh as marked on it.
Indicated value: 274 kWh
